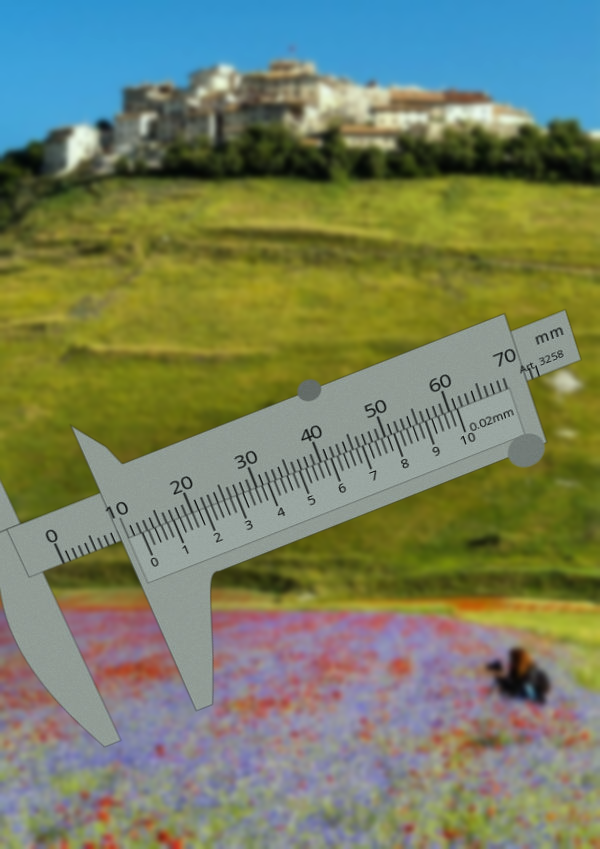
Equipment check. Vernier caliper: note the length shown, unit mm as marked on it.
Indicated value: 12.2 mm
